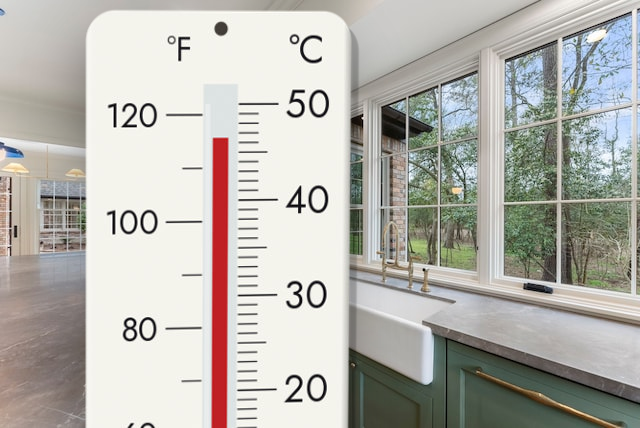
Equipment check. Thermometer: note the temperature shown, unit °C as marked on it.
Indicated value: 46.5 °C
